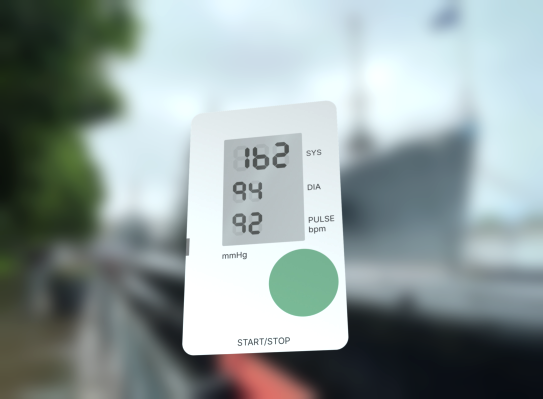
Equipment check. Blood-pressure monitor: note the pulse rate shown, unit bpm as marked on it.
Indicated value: 92 bpm
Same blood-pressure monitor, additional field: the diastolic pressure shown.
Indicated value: 94 mmHg
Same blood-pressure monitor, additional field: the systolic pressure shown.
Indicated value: 162 mmHg
